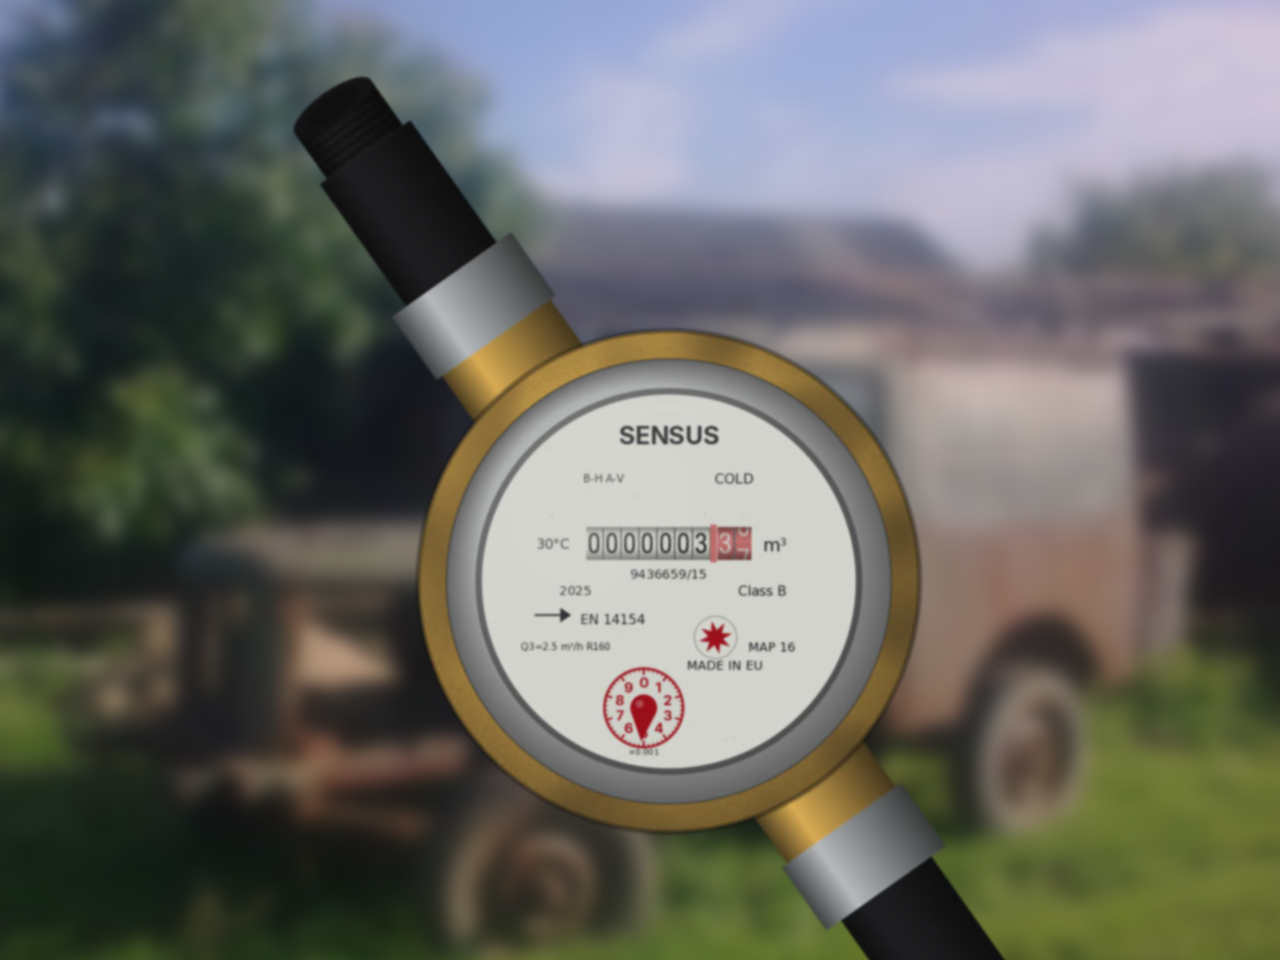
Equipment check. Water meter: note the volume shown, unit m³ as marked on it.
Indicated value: 3.365 m³
